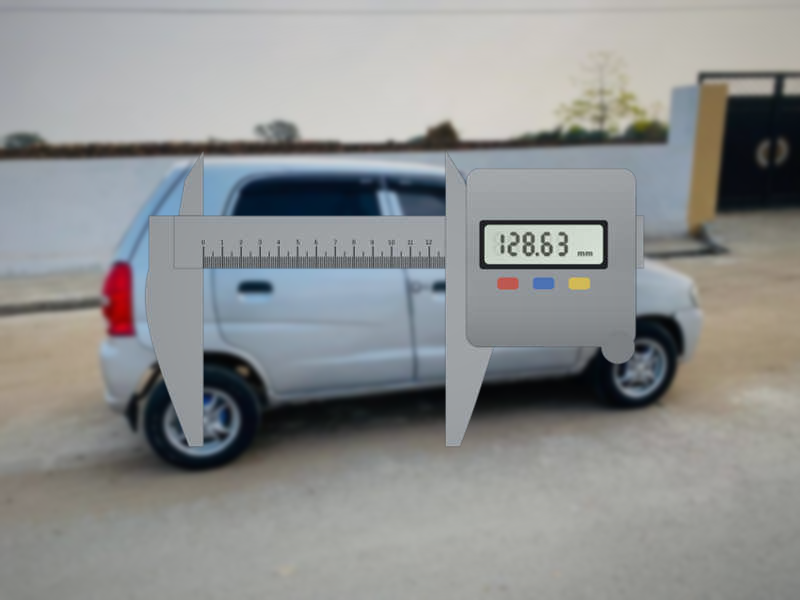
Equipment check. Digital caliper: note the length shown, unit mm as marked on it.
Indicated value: 128.63 mm
